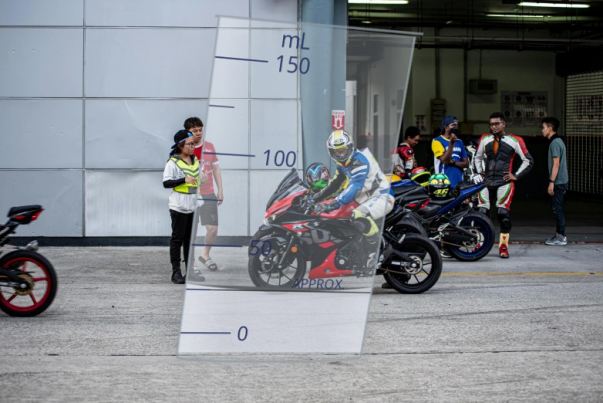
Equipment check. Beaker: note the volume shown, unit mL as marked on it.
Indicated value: 25 mL
